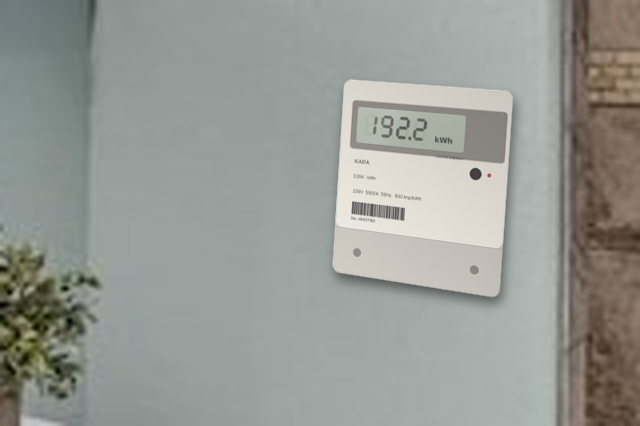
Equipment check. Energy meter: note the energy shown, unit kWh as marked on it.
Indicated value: 192.2 kWh
